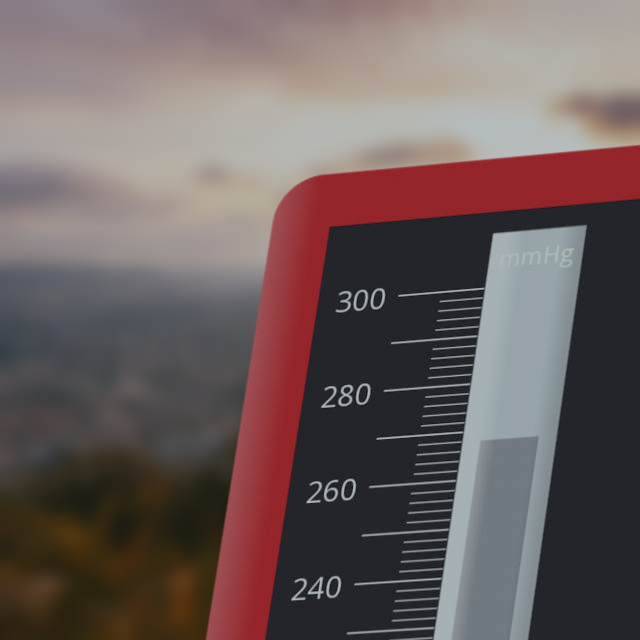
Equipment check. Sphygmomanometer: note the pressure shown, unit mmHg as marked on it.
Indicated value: 268 mmHg
